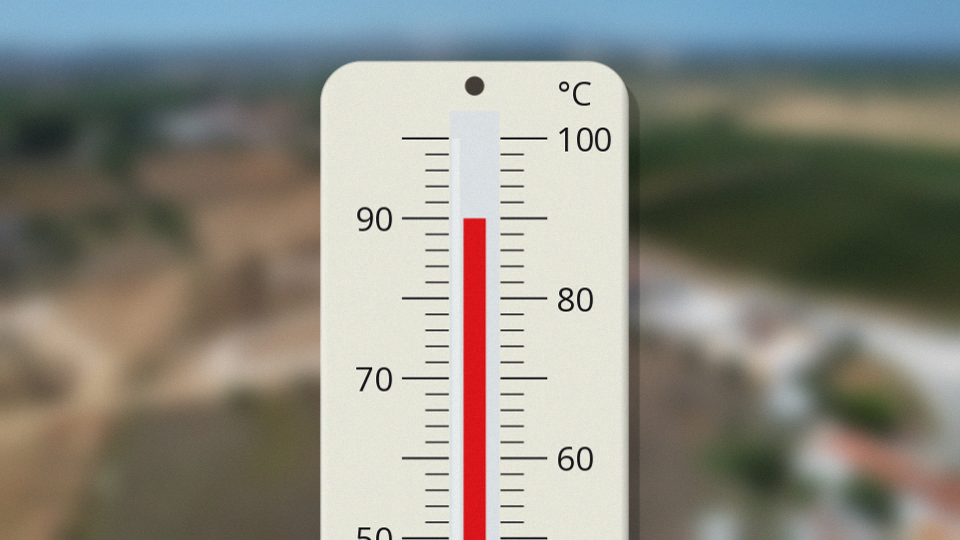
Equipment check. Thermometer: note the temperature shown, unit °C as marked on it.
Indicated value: 90 °C
